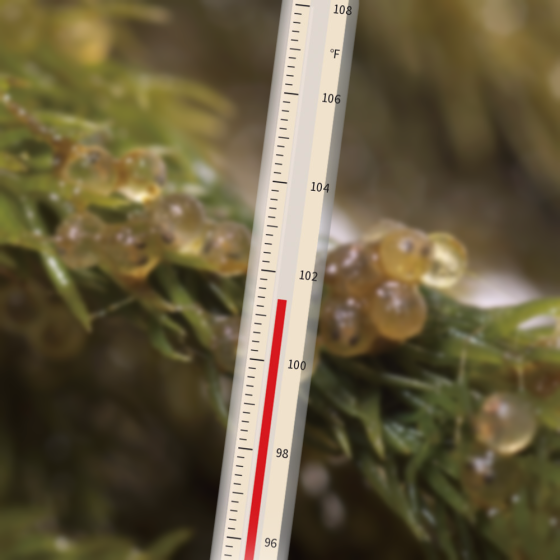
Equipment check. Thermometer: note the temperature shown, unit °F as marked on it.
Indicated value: 101.4 °F
